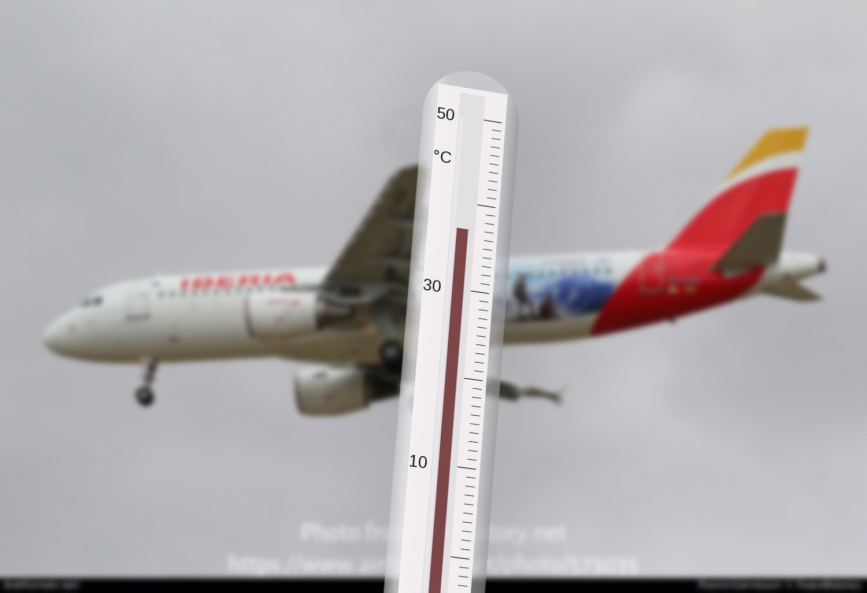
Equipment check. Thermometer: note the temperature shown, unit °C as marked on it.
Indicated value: 37 °C
